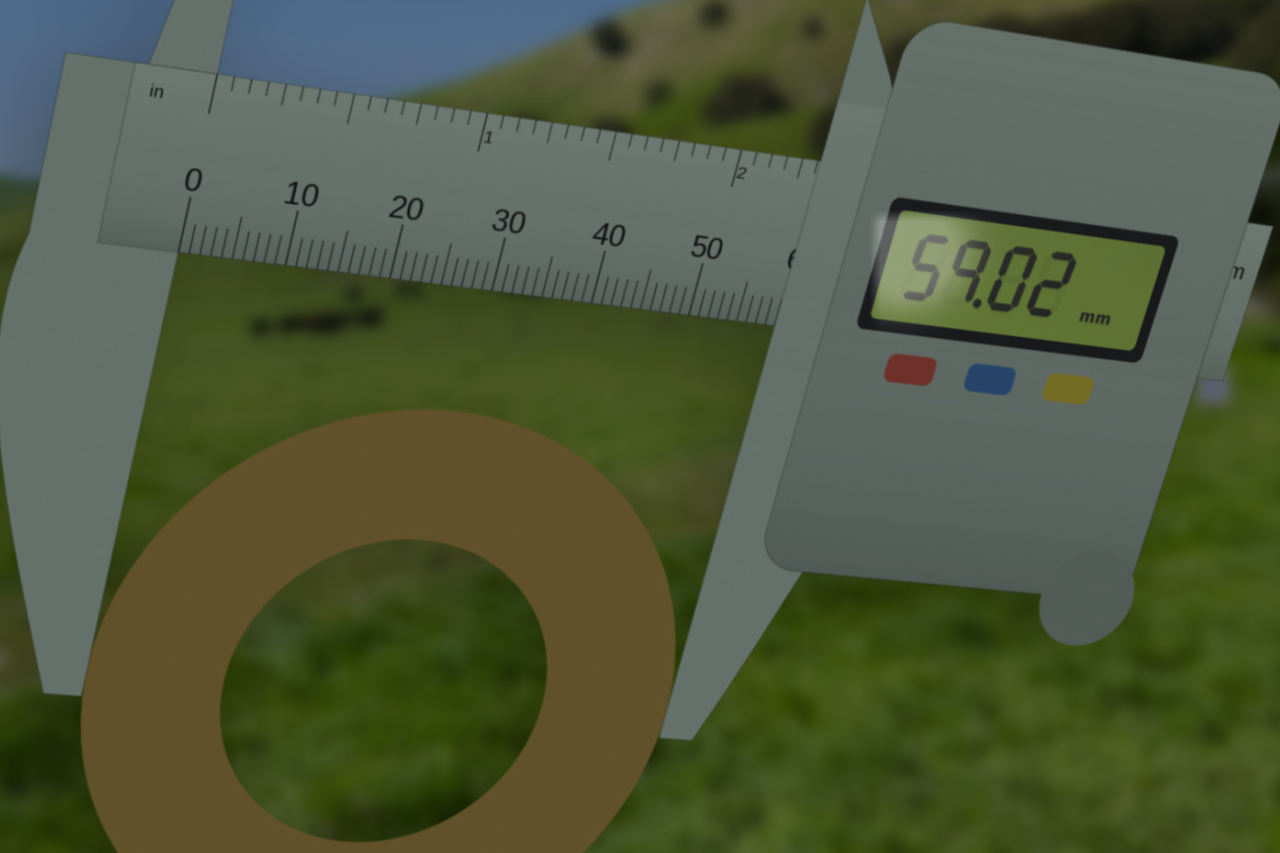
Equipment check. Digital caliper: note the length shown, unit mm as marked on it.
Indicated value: 59.02 mm
